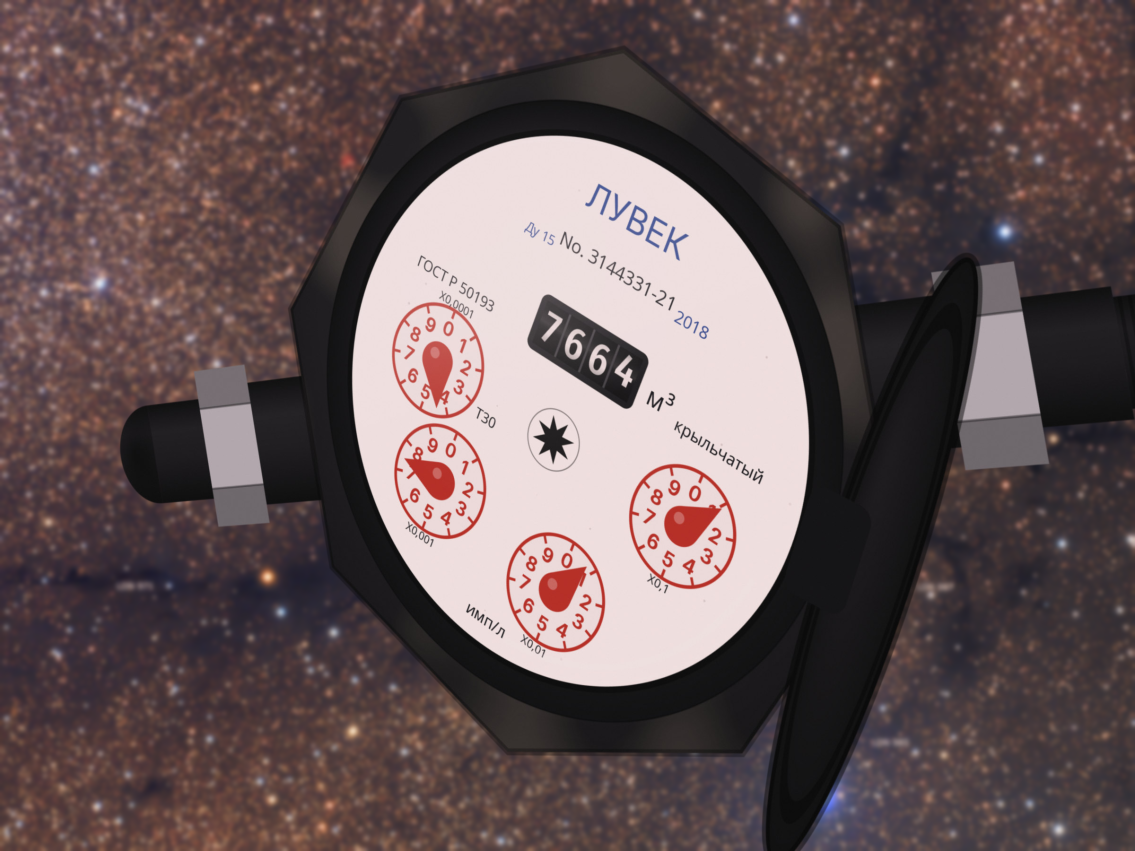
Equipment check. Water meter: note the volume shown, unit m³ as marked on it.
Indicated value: 7664.1074 m³
